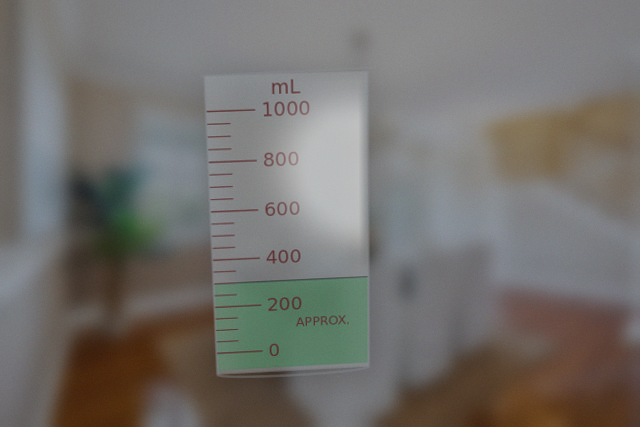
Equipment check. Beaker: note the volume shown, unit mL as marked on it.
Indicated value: 300 mL
